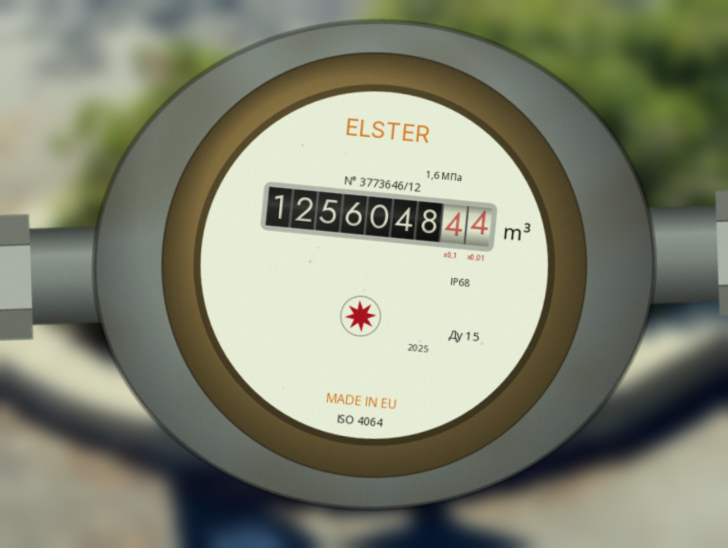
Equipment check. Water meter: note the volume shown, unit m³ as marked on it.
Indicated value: 1256048.44 m³
